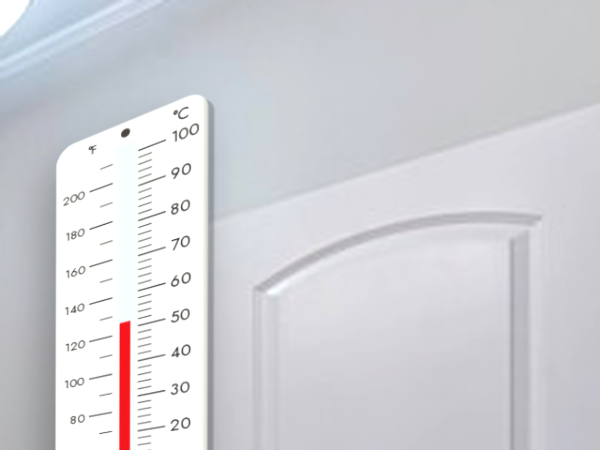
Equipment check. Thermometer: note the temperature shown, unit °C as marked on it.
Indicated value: 52 °C
